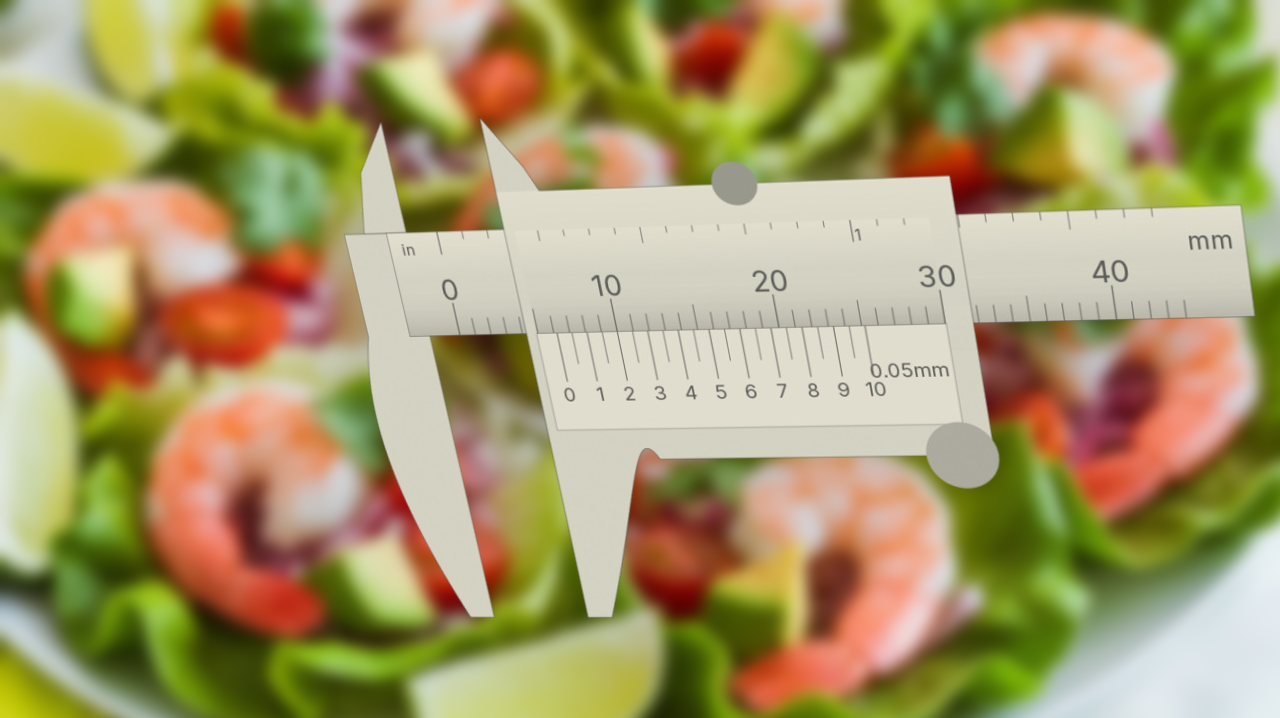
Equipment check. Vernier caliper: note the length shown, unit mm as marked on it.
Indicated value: 6.2 mm
